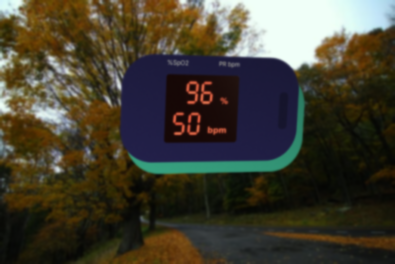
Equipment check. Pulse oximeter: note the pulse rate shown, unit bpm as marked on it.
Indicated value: 50 bpm
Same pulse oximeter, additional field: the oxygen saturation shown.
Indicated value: 96 %
